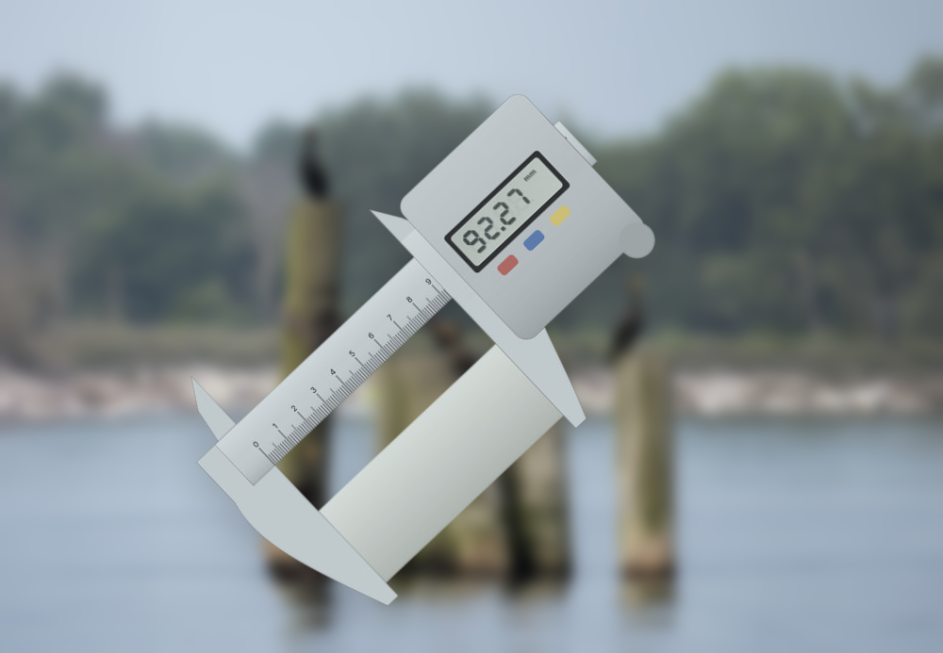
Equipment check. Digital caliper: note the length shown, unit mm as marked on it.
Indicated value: 92.27 mm
